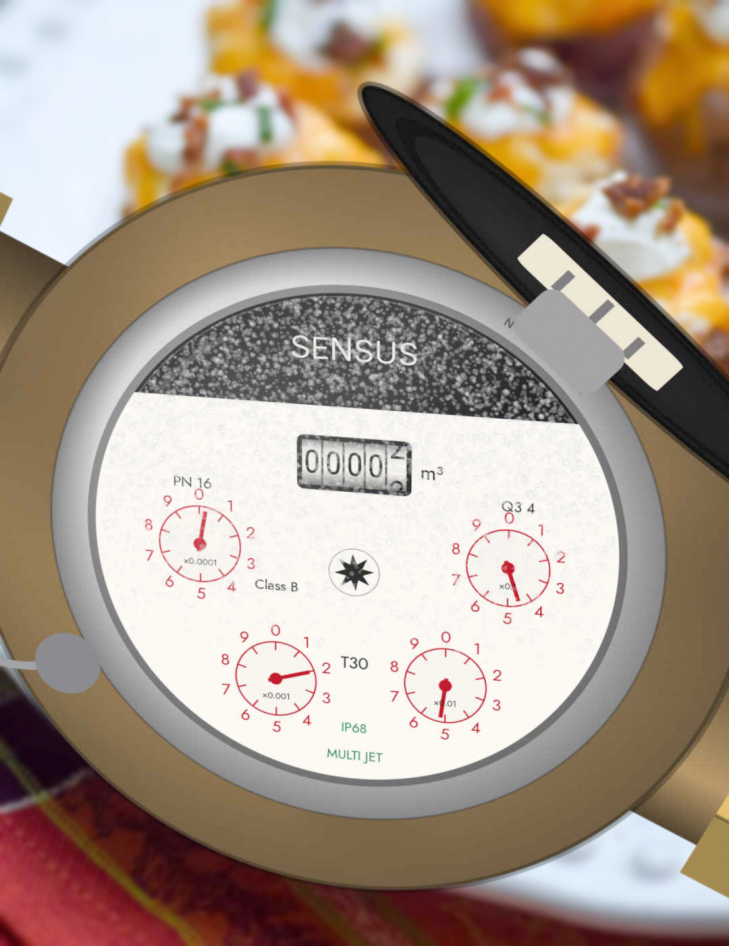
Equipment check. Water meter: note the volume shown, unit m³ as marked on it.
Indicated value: 2.4520 m³
